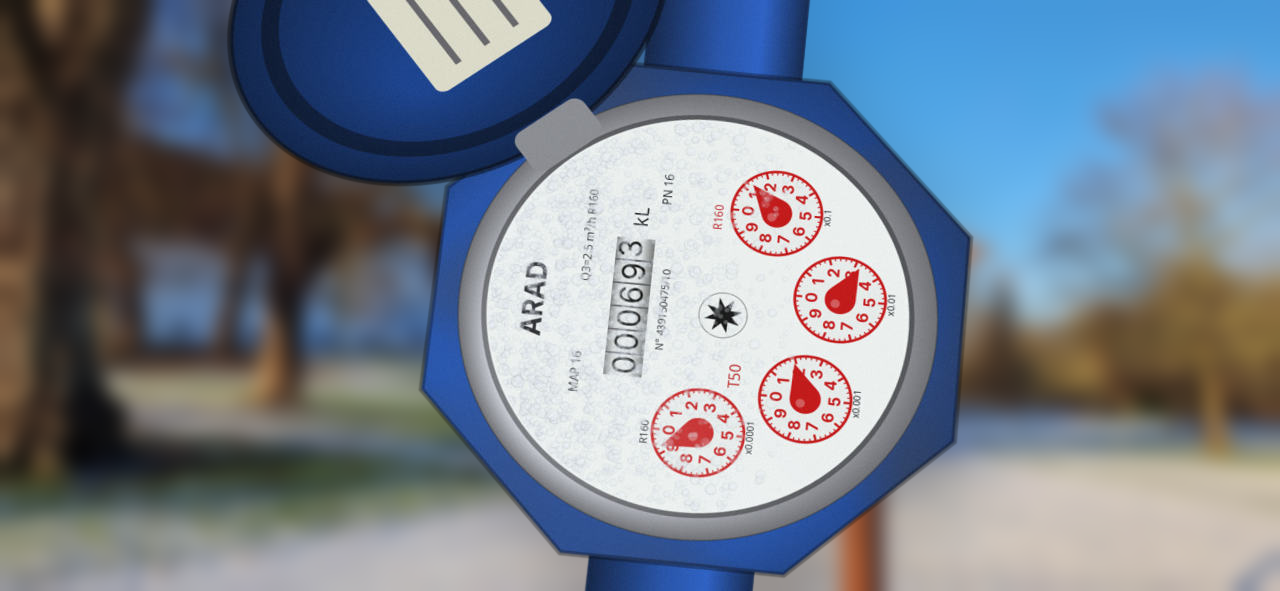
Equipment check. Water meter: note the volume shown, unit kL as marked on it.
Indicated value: 693.1319 kL
